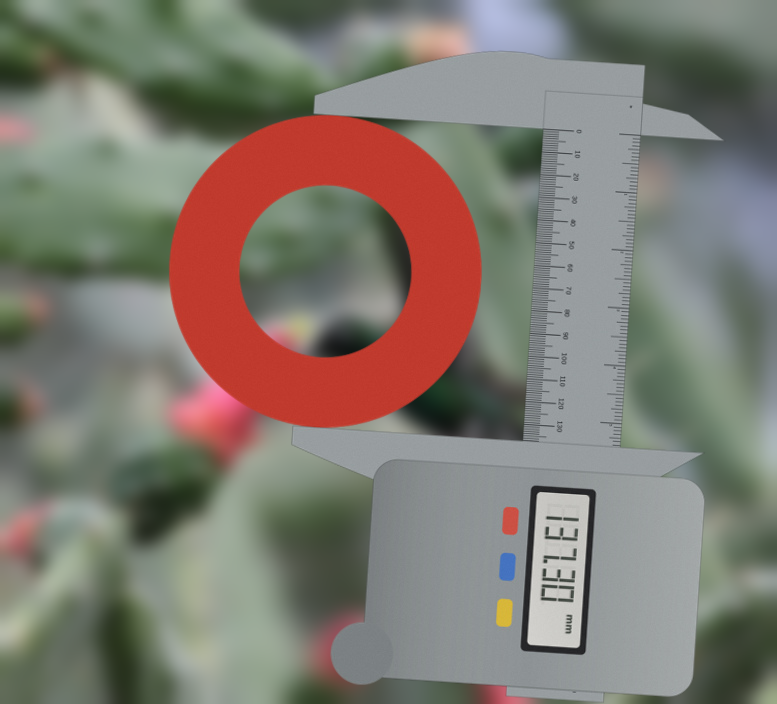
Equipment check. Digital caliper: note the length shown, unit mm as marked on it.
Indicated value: 137.30 mm
